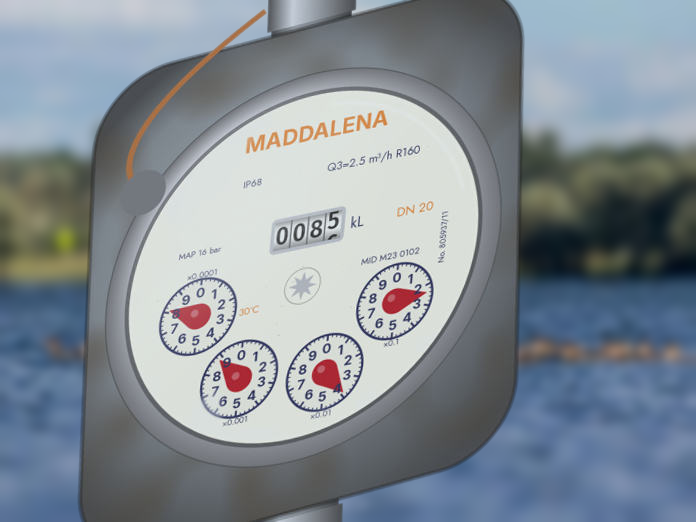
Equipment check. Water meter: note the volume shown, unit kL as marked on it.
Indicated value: 85.2388 kL
